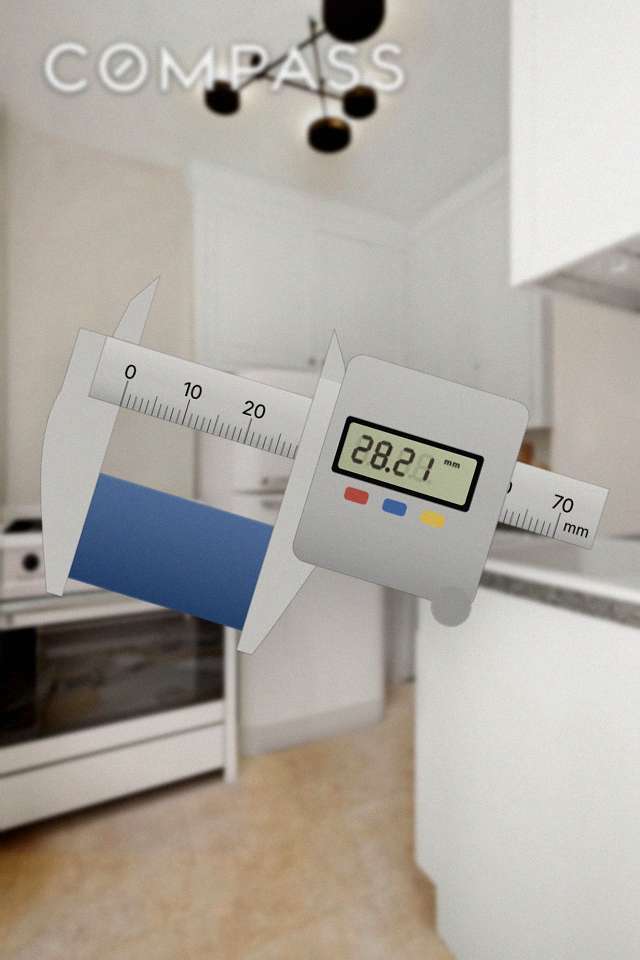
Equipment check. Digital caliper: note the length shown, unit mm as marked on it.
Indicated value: 28.21 mm
